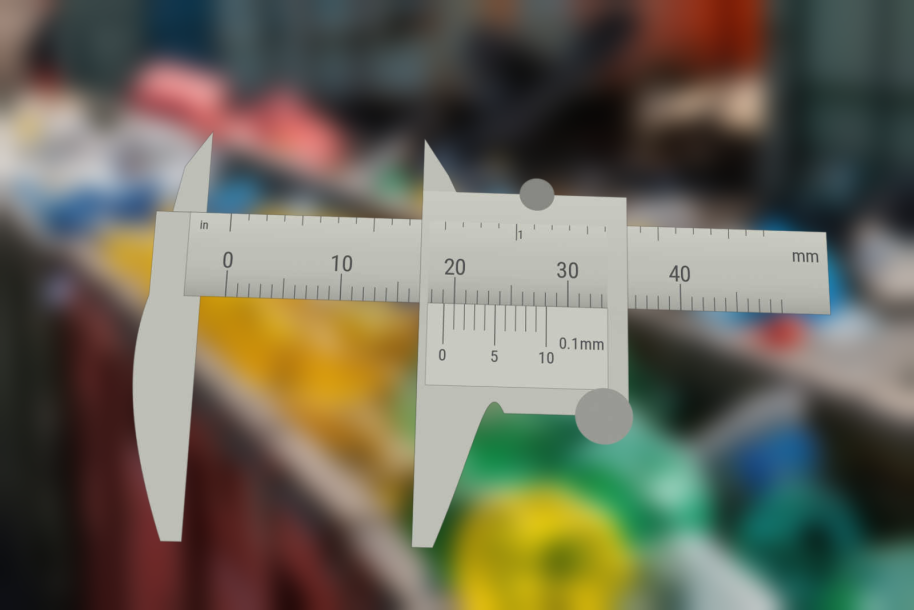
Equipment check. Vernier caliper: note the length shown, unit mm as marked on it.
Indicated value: 19.1 mm
